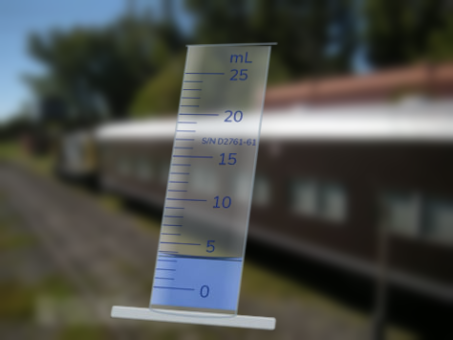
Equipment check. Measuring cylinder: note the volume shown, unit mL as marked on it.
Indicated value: 3.5 mL
